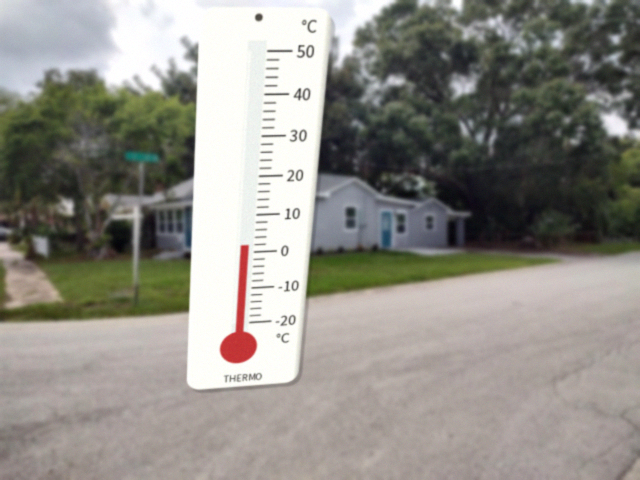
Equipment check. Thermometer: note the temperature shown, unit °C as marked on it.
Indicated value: 2 °C
